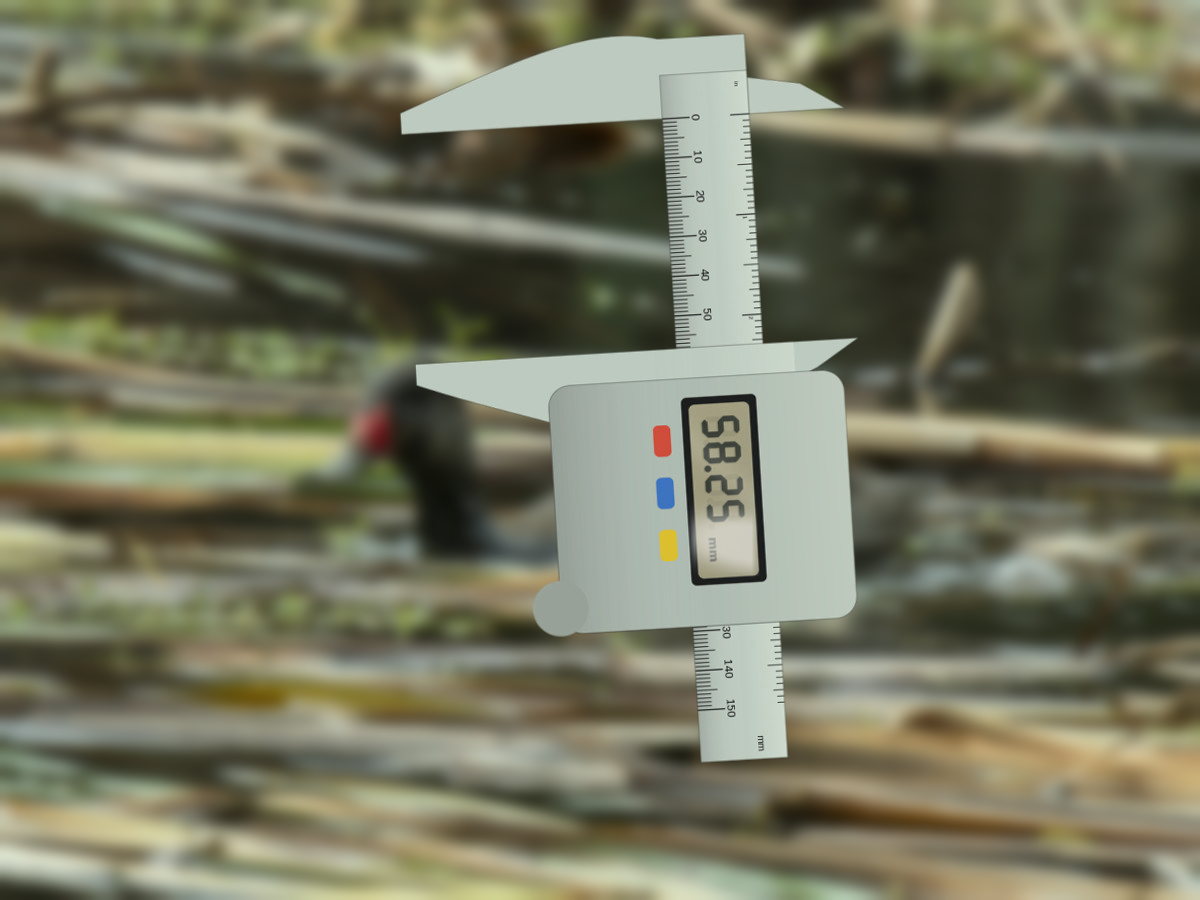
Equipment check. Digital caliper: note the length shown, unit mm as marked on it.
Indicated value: 58.25 mm
